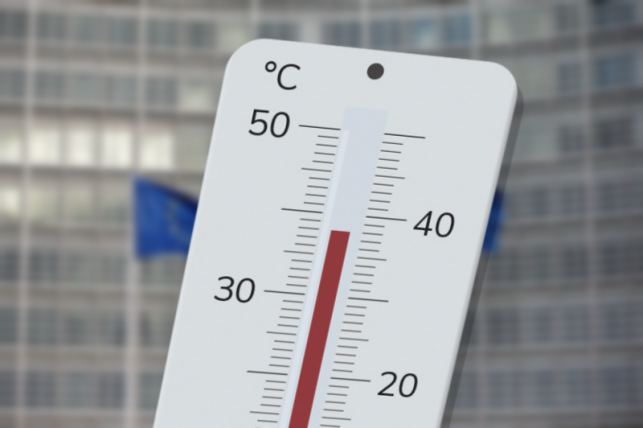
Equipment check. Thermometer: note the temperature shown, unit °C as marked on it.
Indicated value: 38 °C
